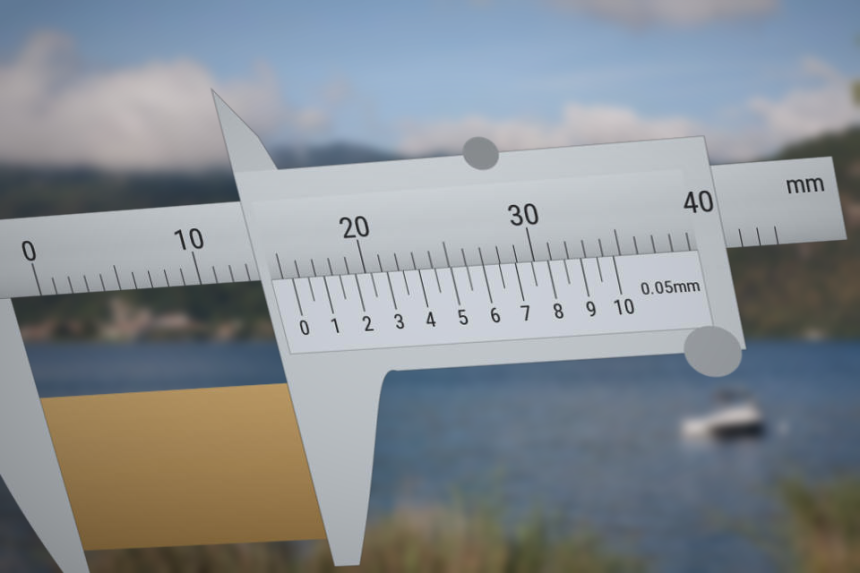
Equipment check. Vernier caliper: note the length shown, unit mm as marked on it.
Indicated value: 15.6 mm
